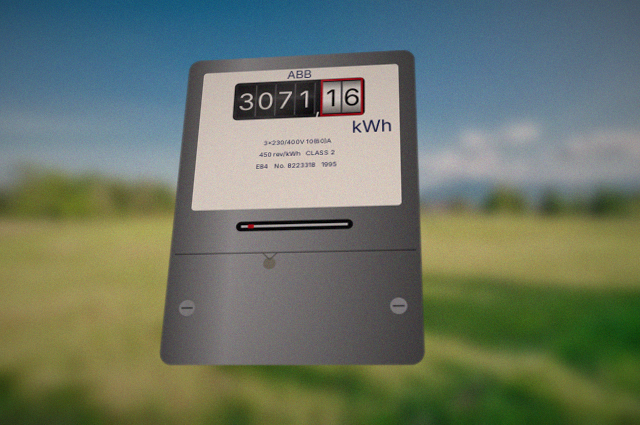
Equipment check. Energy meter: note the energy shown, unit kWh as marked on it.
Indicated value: 3071.16 kWh
